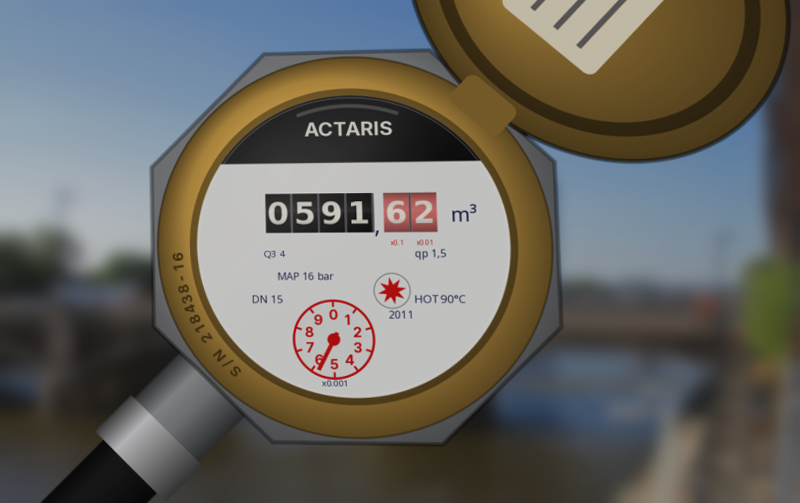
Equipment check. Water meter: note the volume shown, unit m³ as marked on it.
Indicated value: 591.625 m³
